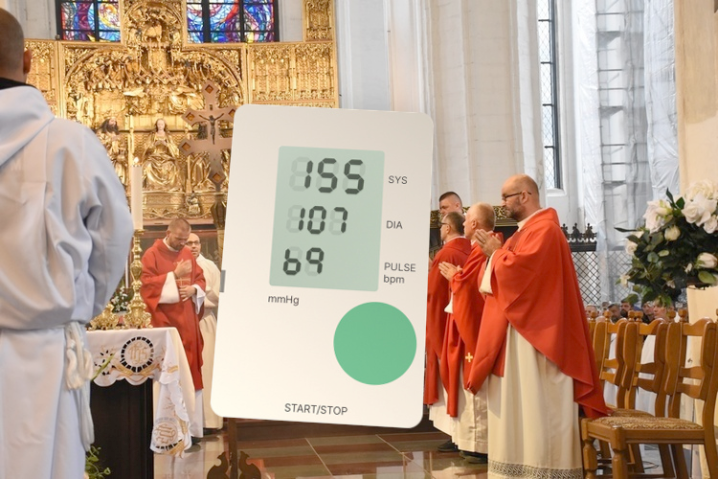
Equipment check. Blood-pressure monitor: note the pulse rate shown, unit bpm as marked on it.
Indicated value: 69 bpm
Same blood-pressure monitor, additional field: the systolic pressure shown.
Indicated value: 155 mmHg
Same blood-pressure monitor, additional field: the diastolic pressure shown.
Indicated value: 107 mmHg
